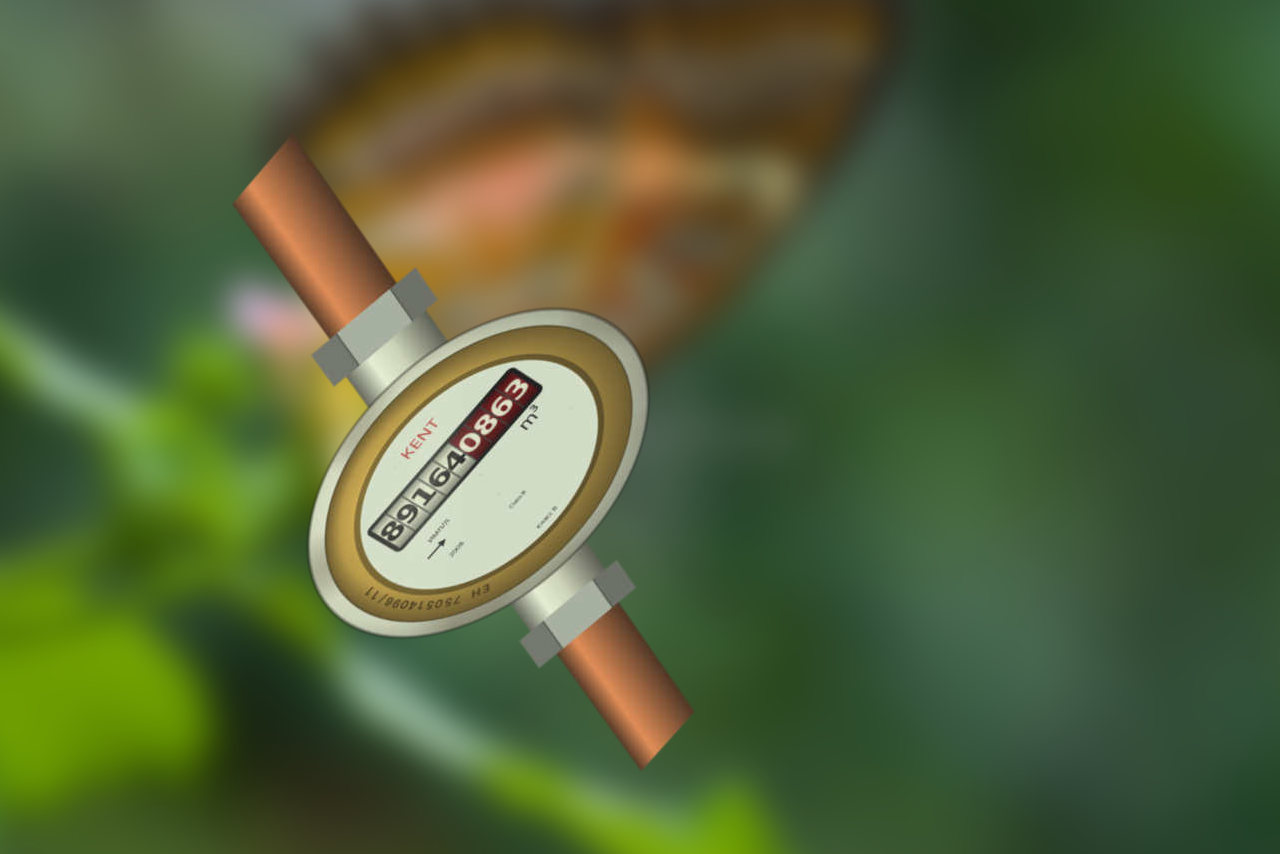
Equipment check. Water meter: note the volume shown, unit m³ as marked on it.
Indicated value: 89164.0863 m³
